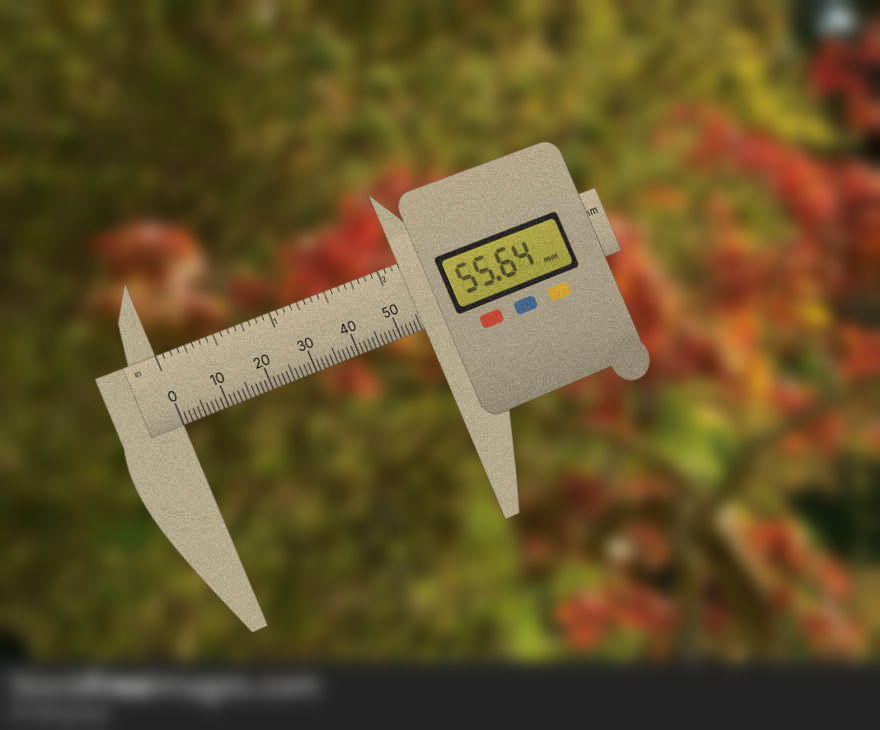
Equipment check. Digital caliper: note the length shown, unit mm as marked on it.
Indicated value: 55.64 mm
